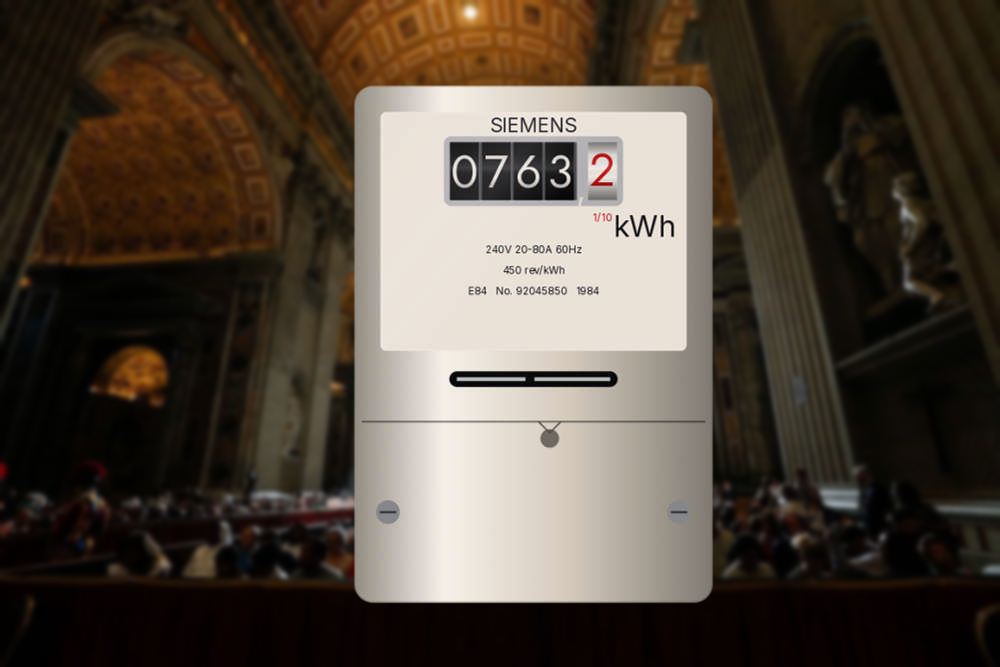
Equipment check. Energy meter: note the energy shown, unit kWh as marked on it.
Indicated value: 763.2 kWh
